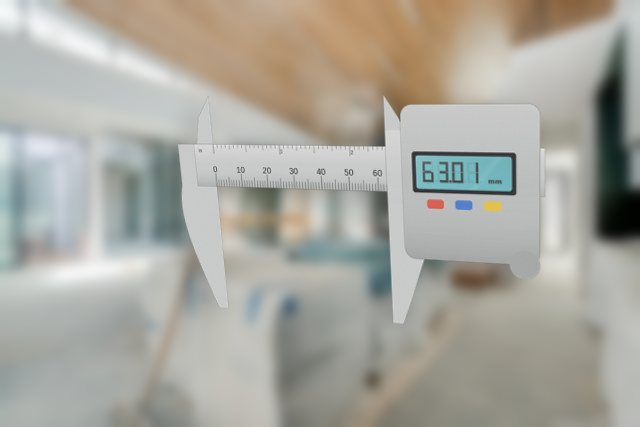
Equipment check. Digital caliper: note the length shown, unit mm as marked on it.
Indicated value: 63.01 mm
